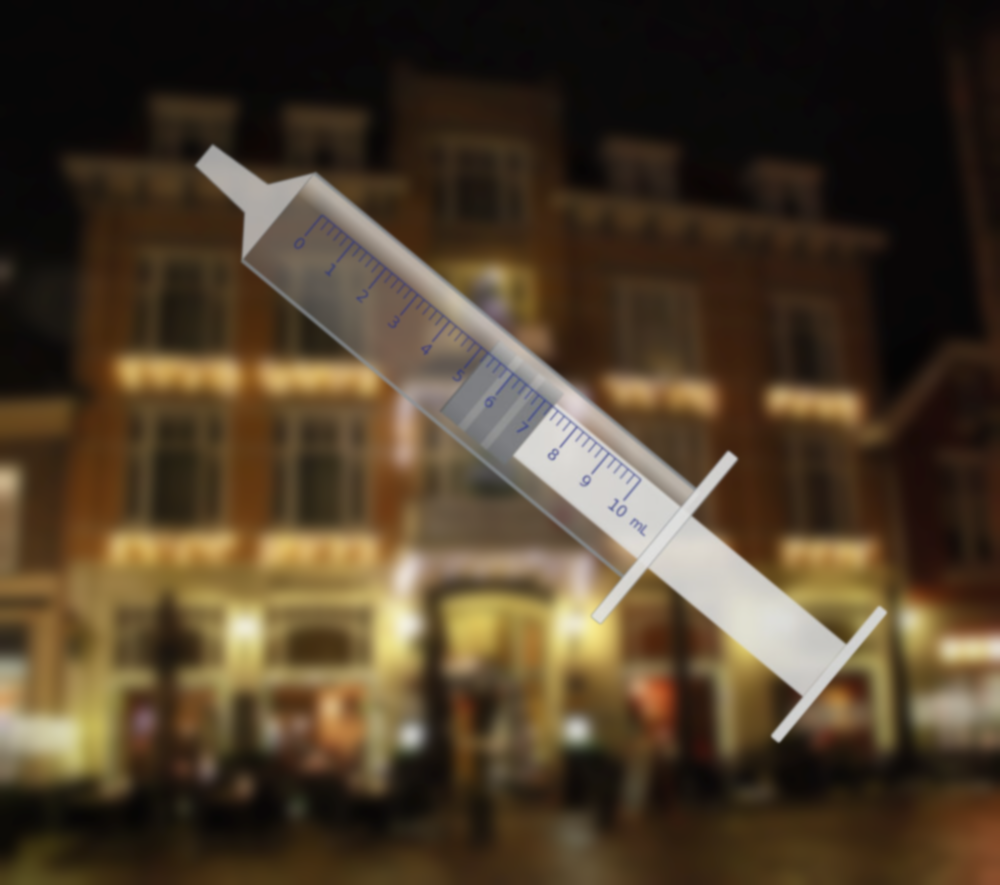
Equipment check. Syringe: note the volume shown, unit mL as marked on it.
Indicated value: 5.2 mL
